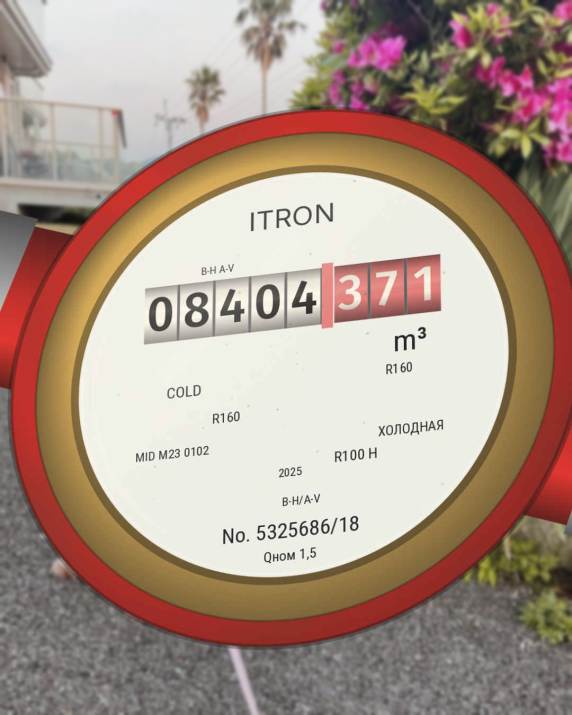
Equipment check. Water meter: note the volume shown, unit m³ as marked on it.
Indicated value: 8404.371 m³
